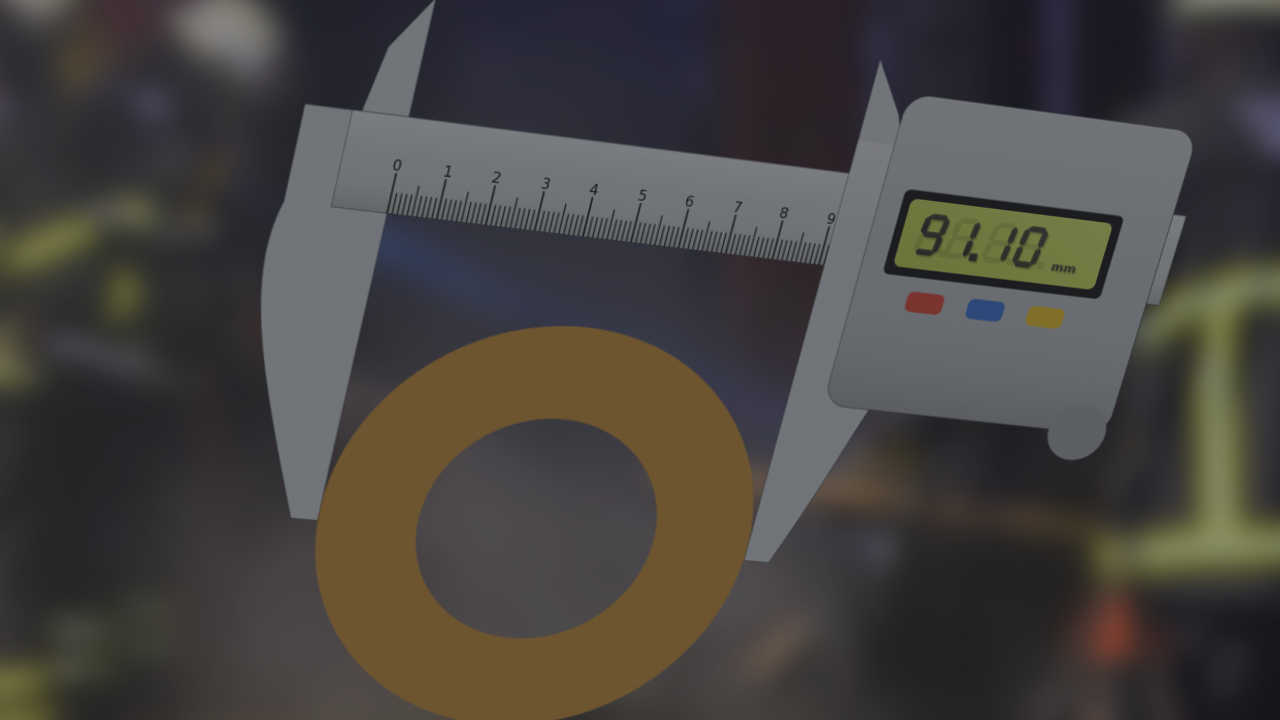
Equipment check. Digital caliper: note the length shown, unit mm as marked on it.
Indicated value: 91.10 mm
